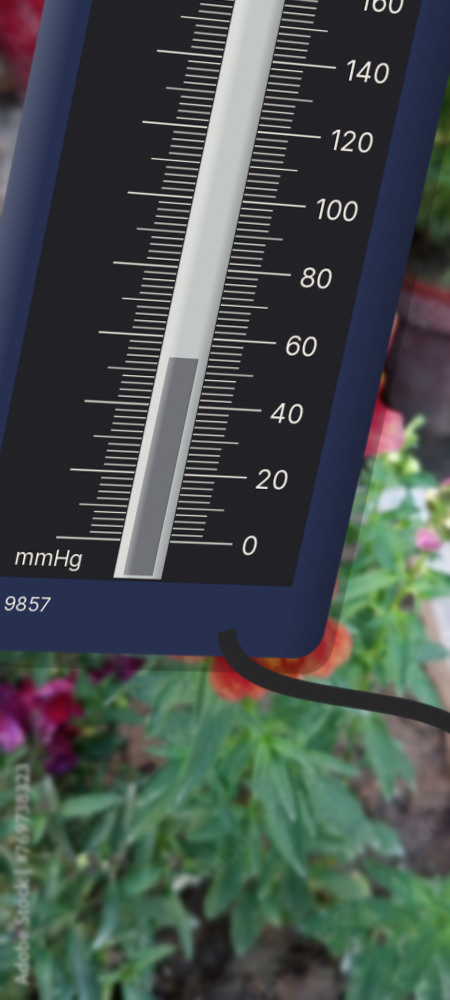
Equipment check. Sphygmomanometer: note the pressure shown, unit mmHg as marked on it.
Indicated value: 54 mmHg
